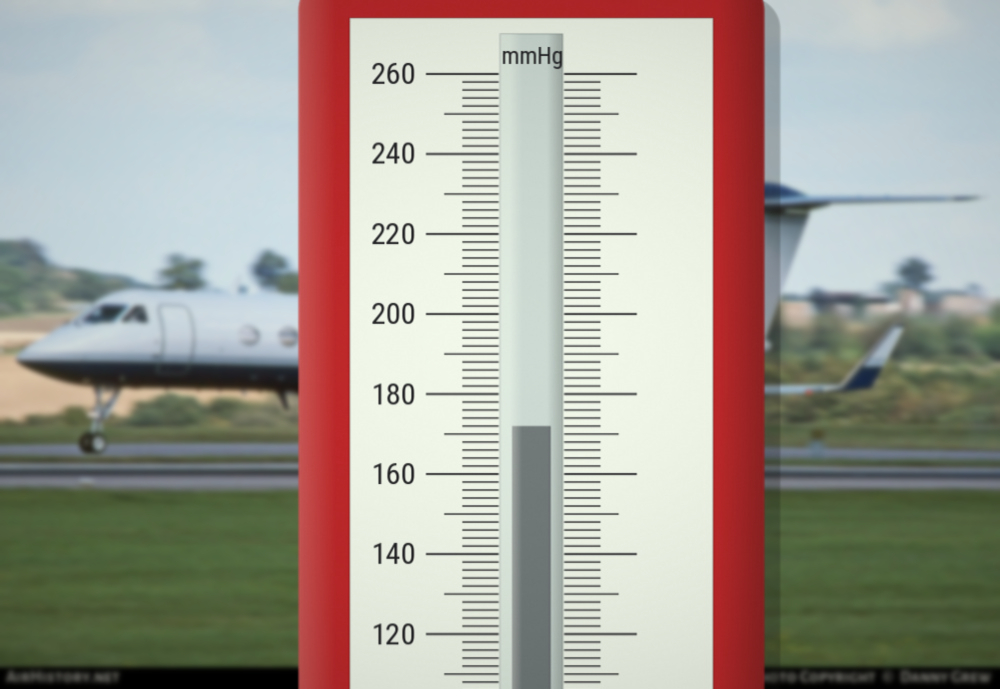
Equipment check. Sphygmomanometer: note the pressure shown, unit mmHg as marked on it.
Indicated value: 172 mmHg
